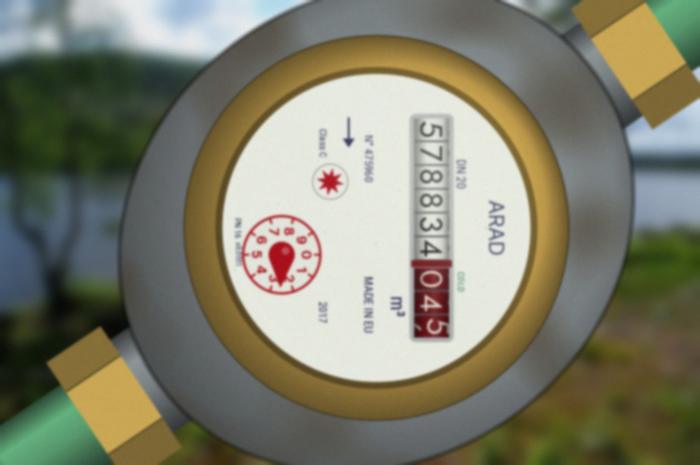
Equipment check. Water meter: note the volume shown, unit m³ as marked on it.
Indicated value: 578834.0452 m³
